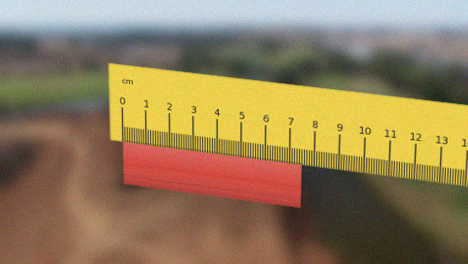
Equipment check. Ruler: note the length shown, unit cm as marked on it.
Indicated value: 7.5 cm
